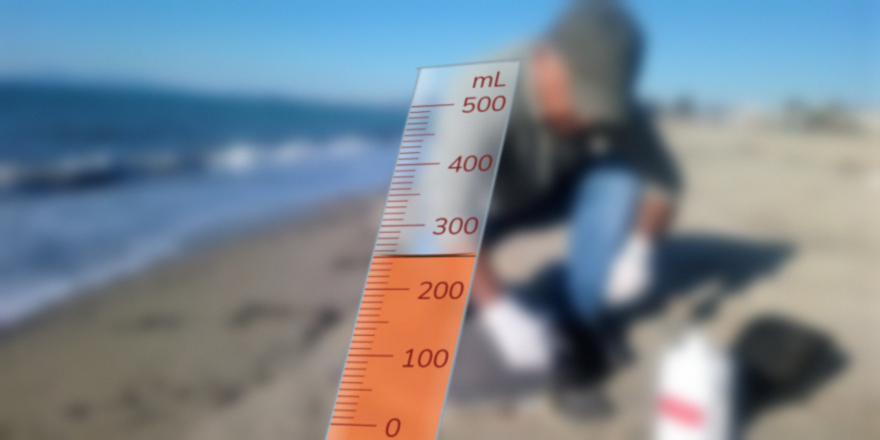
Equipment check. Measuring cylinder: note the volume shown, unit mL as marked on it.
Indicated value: 250 mL
